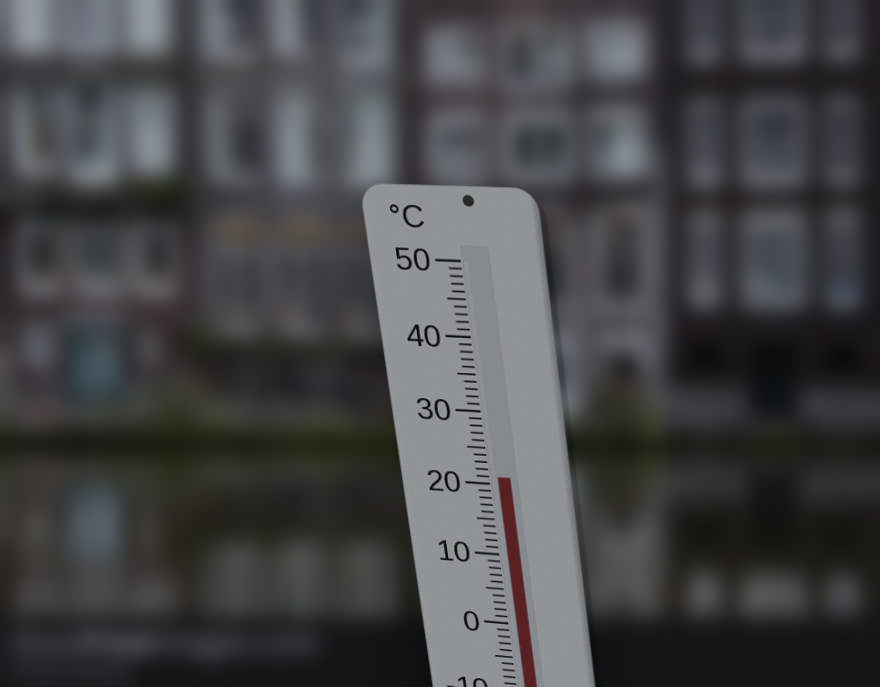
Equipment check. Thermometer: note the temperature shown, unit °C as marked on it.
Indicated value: 21 °C
